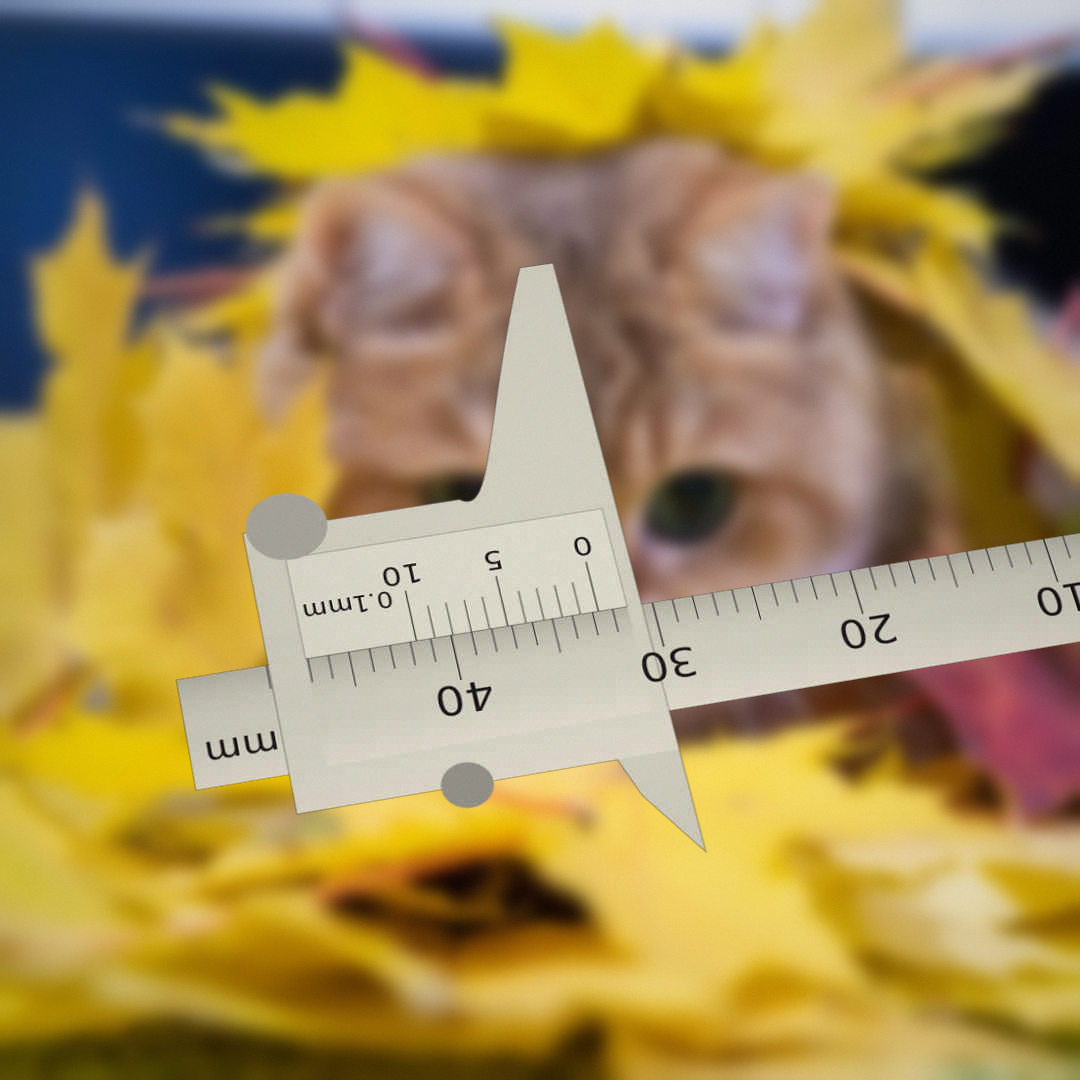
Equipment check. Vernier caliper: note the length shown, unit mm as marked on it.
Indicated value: 32.7 mm
